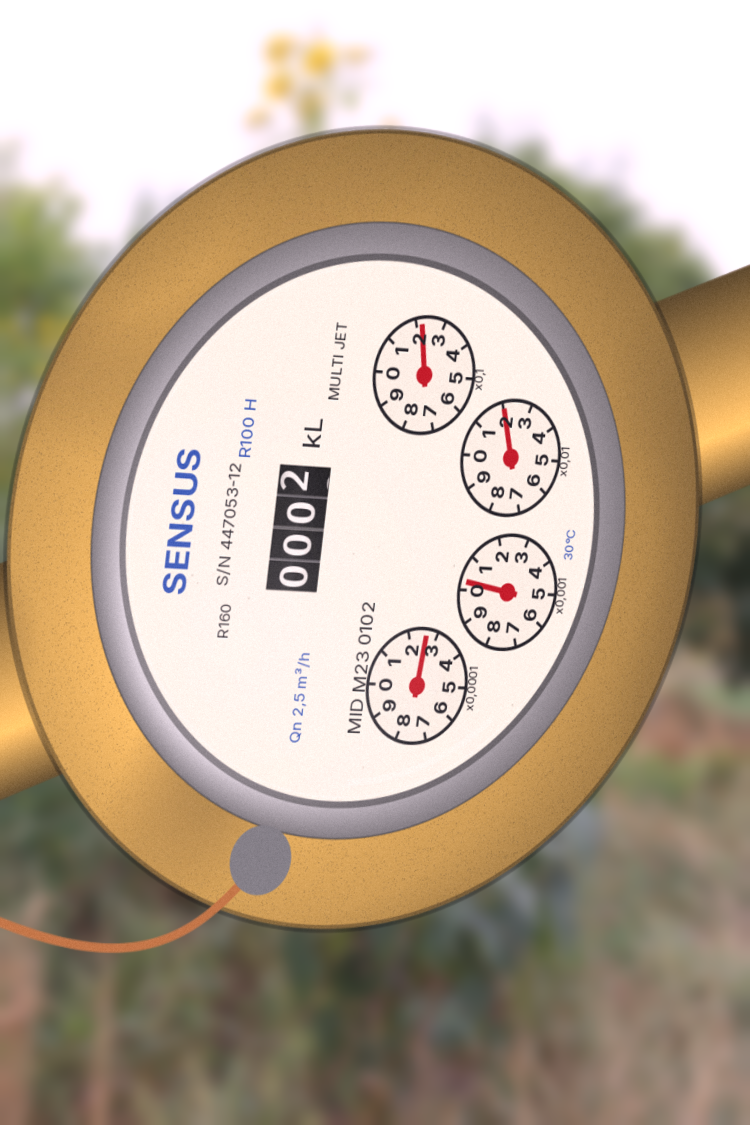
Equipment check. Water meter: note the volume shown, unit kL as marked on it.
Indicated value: 2.2202 kL
